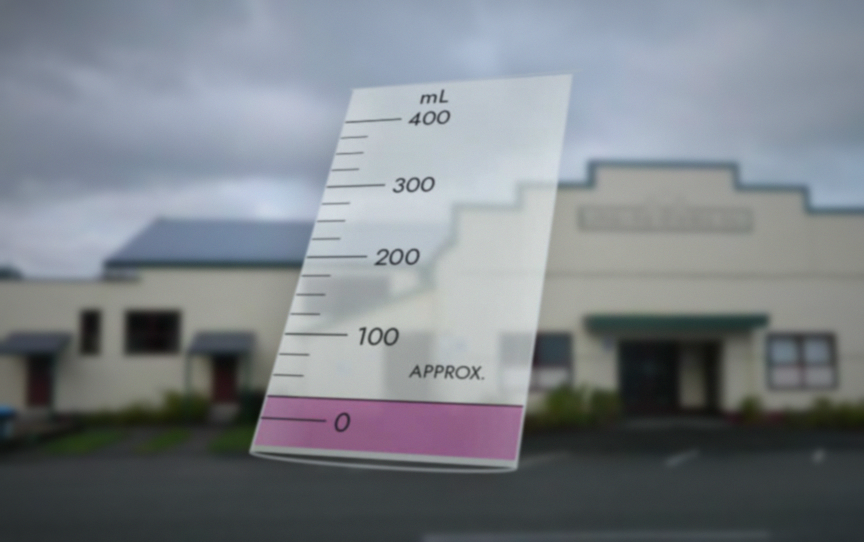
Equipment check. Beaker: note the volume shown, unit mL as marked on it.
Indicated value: 25 mL
